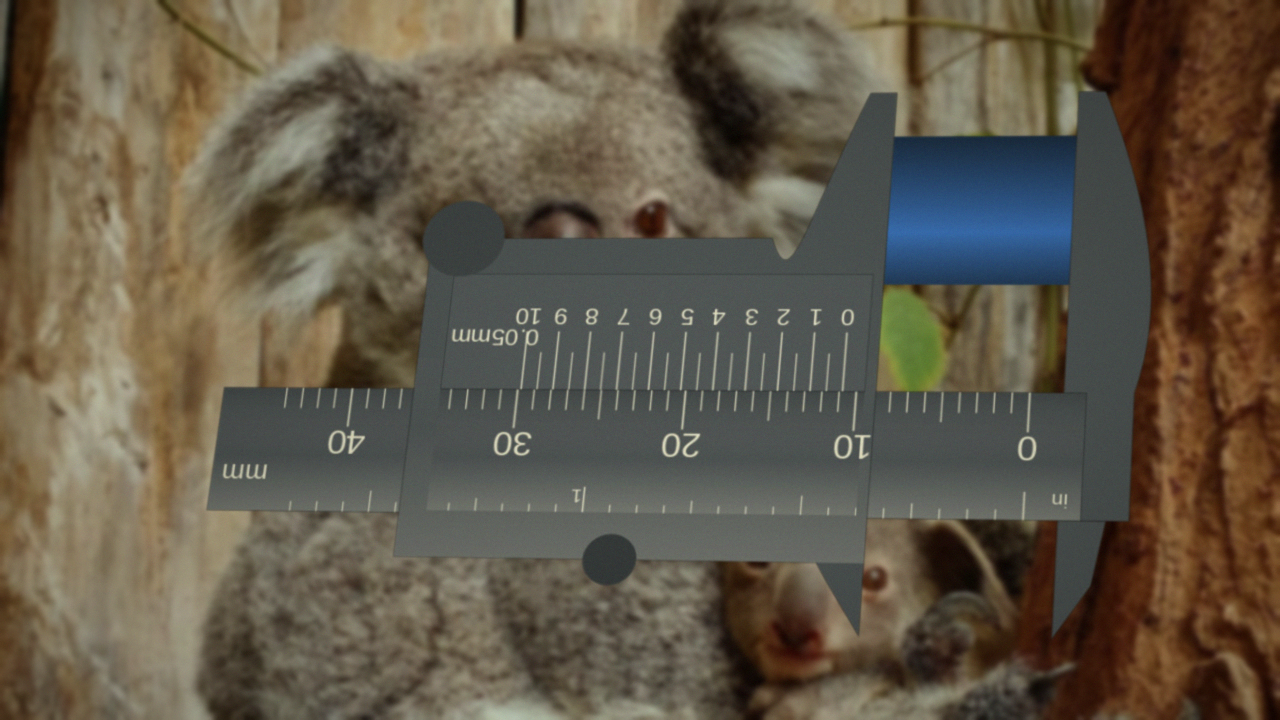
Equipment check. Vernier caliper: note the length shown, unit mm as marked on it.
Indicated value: 10.8 mm
